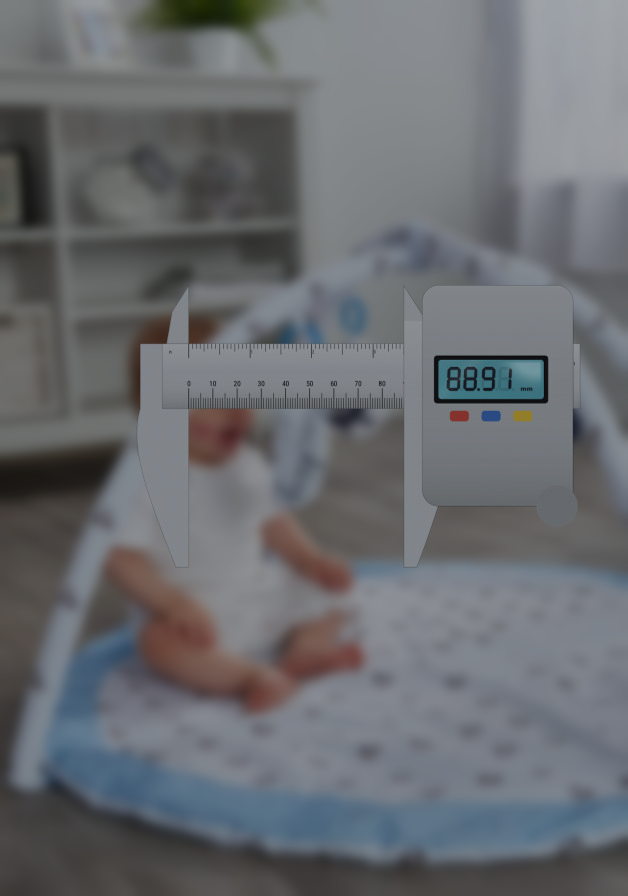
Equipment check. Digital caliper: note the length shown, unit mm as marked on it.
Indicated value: 88.91 mm
